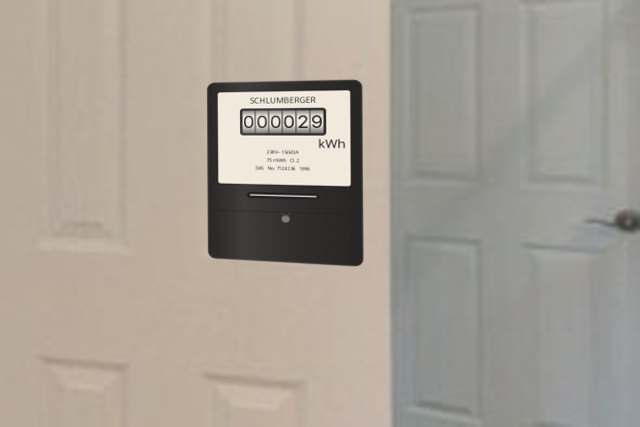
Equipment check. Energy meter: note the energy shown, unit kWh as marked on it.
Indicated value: 29 kWh
